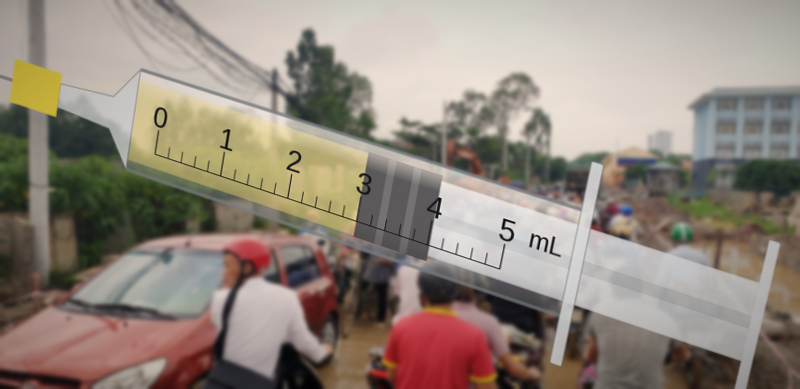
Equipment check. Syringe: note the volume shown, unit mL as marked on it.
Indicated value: 3 mL
